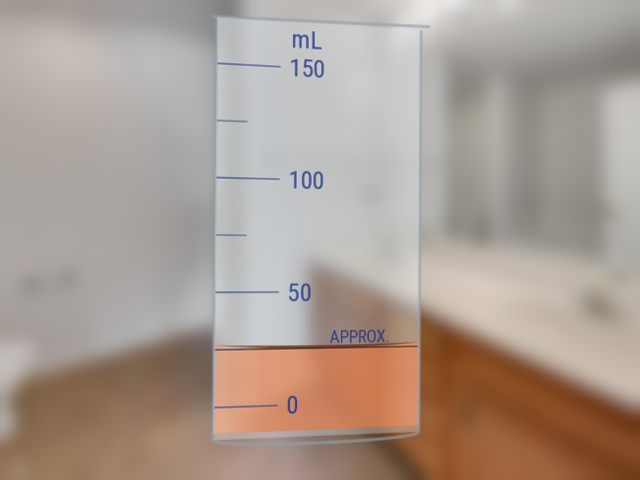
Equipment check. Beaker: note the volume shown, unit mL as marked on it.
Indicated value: 25 mL
